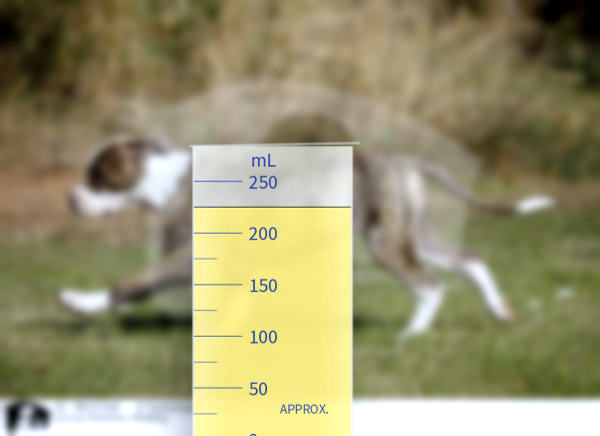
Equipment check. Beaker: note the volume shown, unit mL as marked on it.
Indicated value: 225 mL
